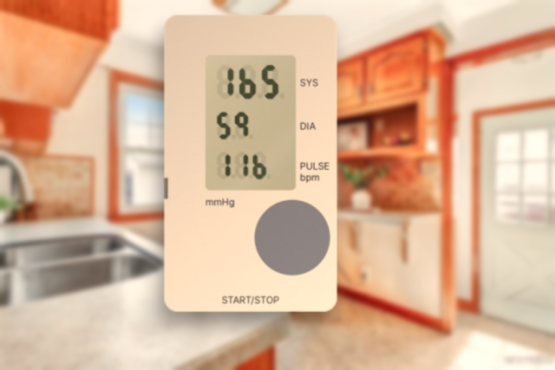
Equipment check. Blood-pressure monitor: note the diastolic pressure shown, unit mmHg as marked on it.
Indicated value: 59 mmHg
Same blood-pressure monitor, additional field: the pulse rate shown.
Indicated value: 116 bpm
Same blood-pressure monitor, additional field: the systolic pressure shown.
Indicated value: 165 mmHg
